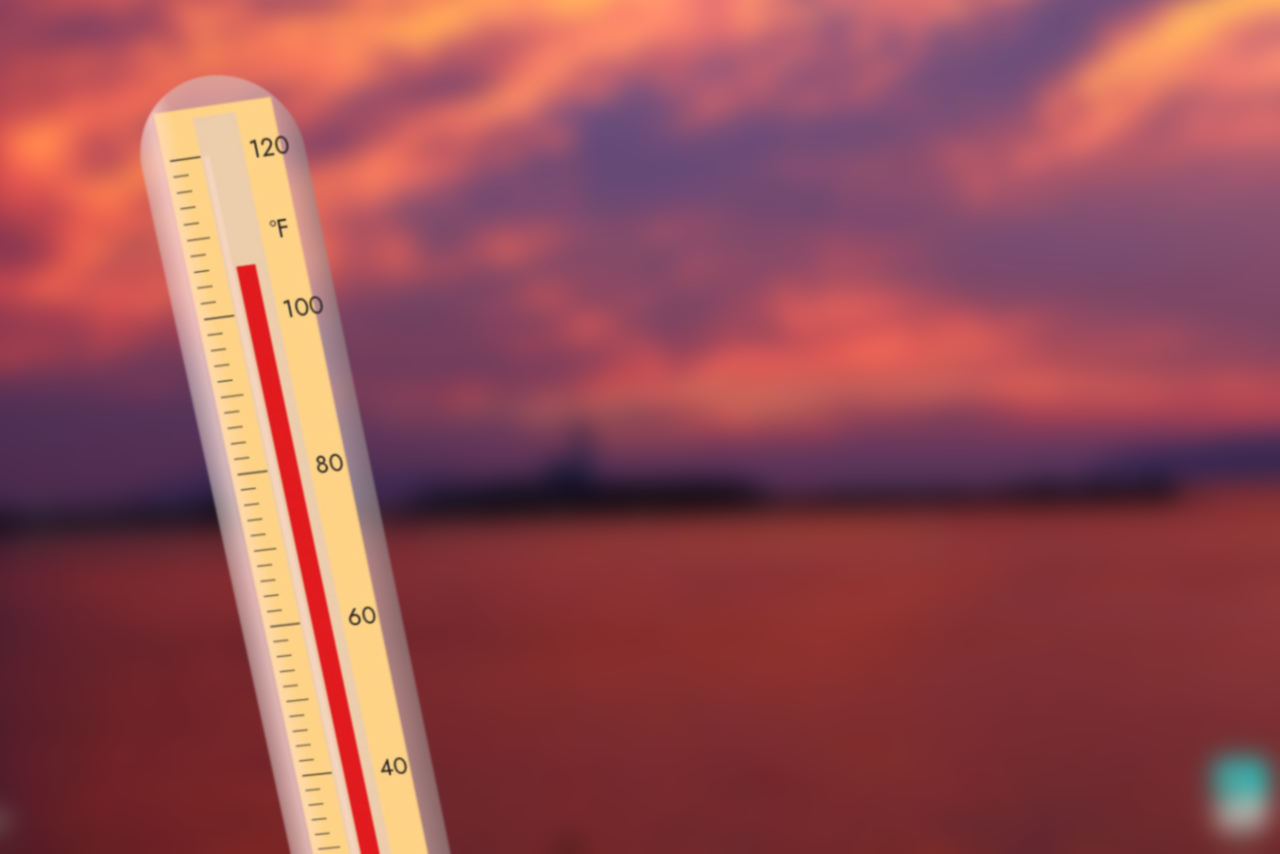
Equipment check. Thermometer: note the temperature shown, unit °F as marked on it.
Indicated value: 106 °F
